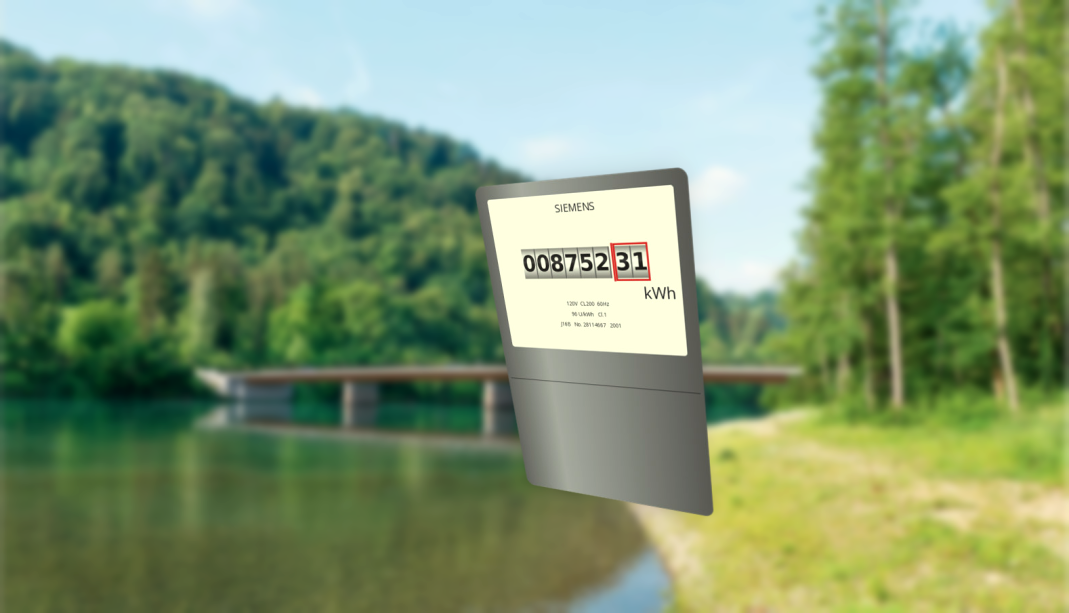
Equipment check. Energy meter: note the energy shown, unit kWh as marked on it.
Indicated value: 8752.31 kWh
